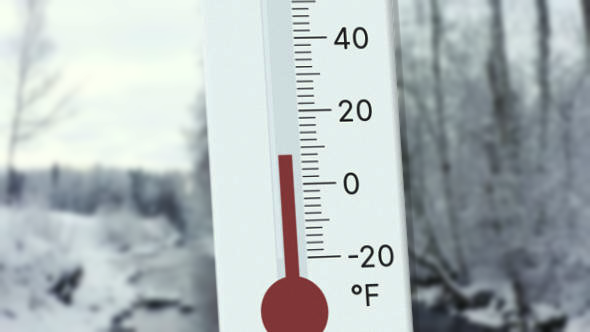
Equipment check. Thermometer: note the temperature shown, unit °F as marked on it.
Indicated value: 8 °F
